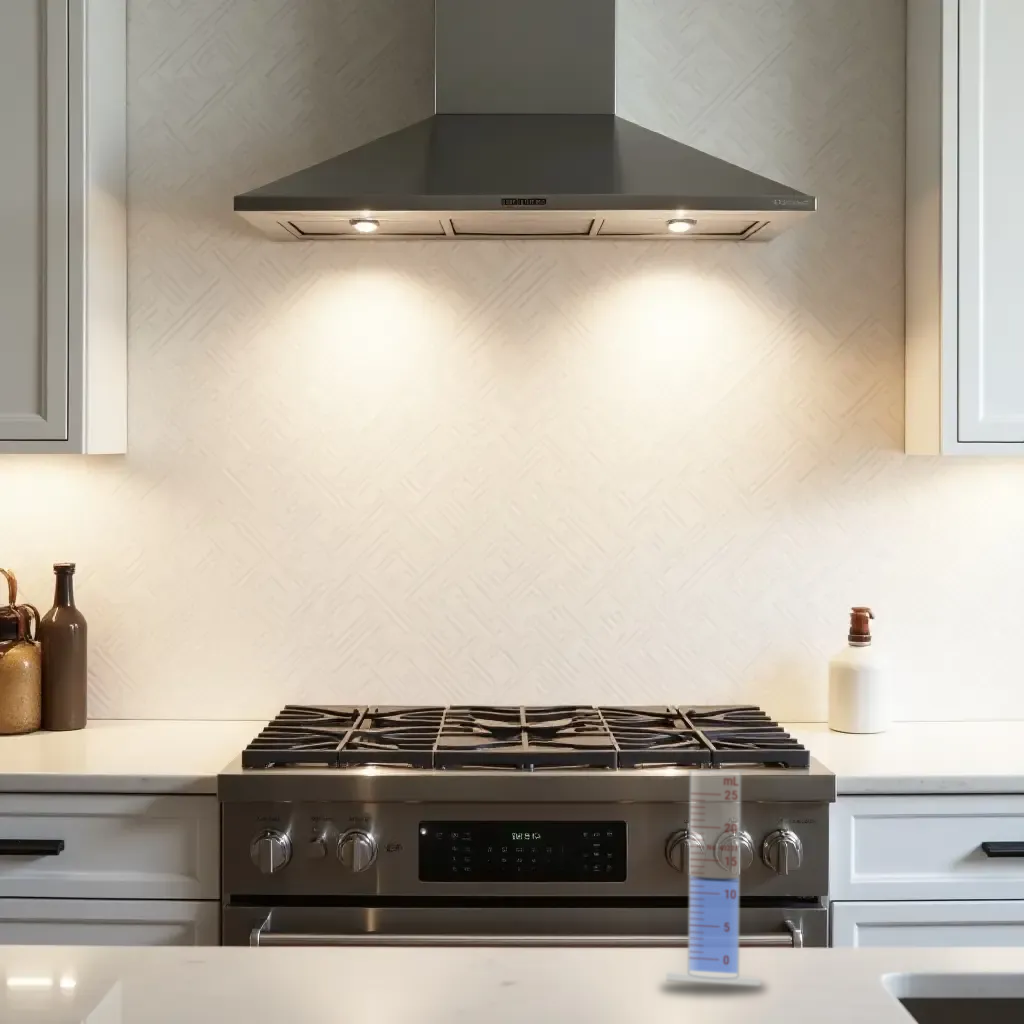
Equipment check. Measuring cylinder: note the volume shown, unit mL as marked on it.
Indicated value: 12 mL
